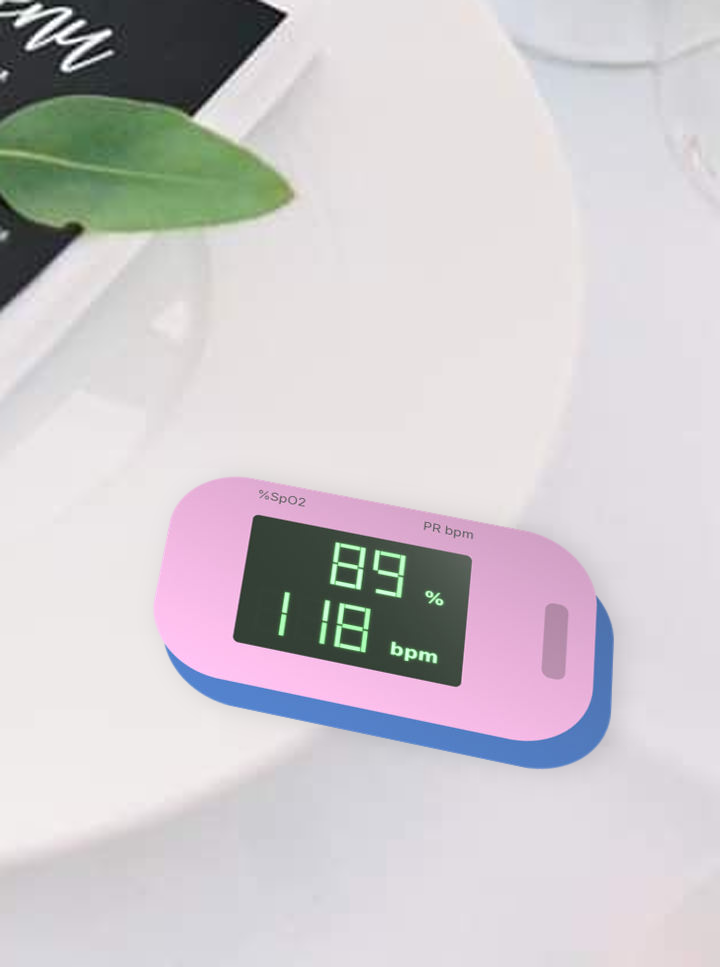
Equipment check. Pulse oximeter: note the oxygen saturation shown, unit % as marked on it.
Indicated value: 89 %
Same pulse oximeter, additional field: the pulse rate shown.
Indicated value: 118 bpm
